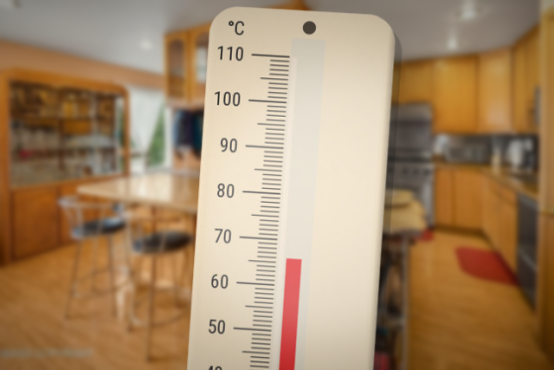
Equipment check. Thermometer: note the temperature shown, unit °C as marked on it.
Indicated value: 66 °C
